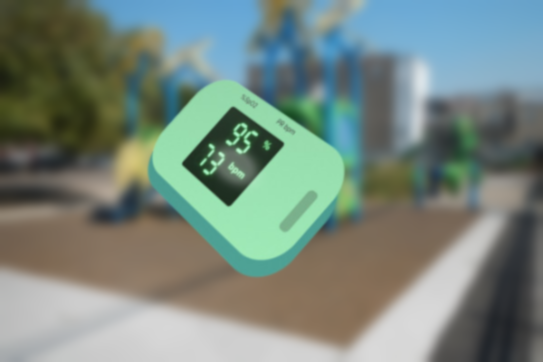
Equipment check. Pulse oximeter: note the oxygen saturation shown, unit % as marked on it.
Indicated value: 95 %
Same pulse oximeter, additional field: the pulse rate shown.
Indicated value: 73 bpm
